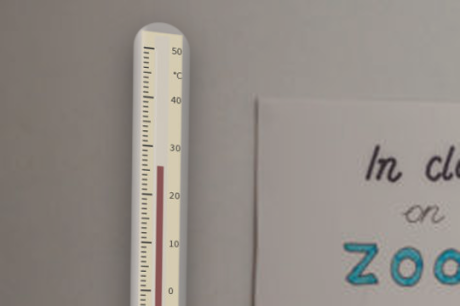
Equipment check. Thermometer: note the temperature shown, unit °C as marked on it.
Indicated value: 26 °C
